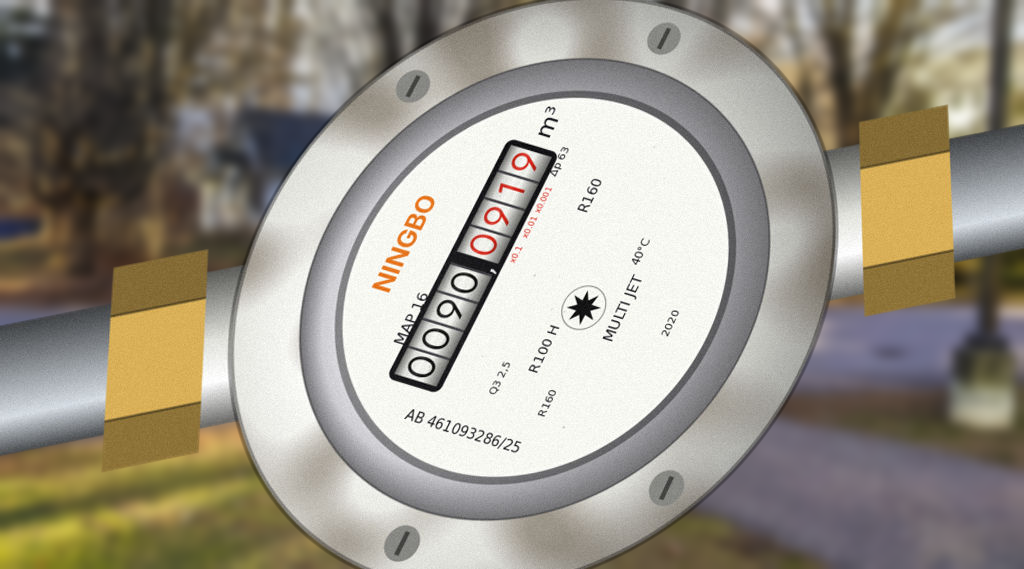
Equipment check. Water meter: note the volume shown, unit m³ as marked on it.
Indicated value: 90.0919 m³
